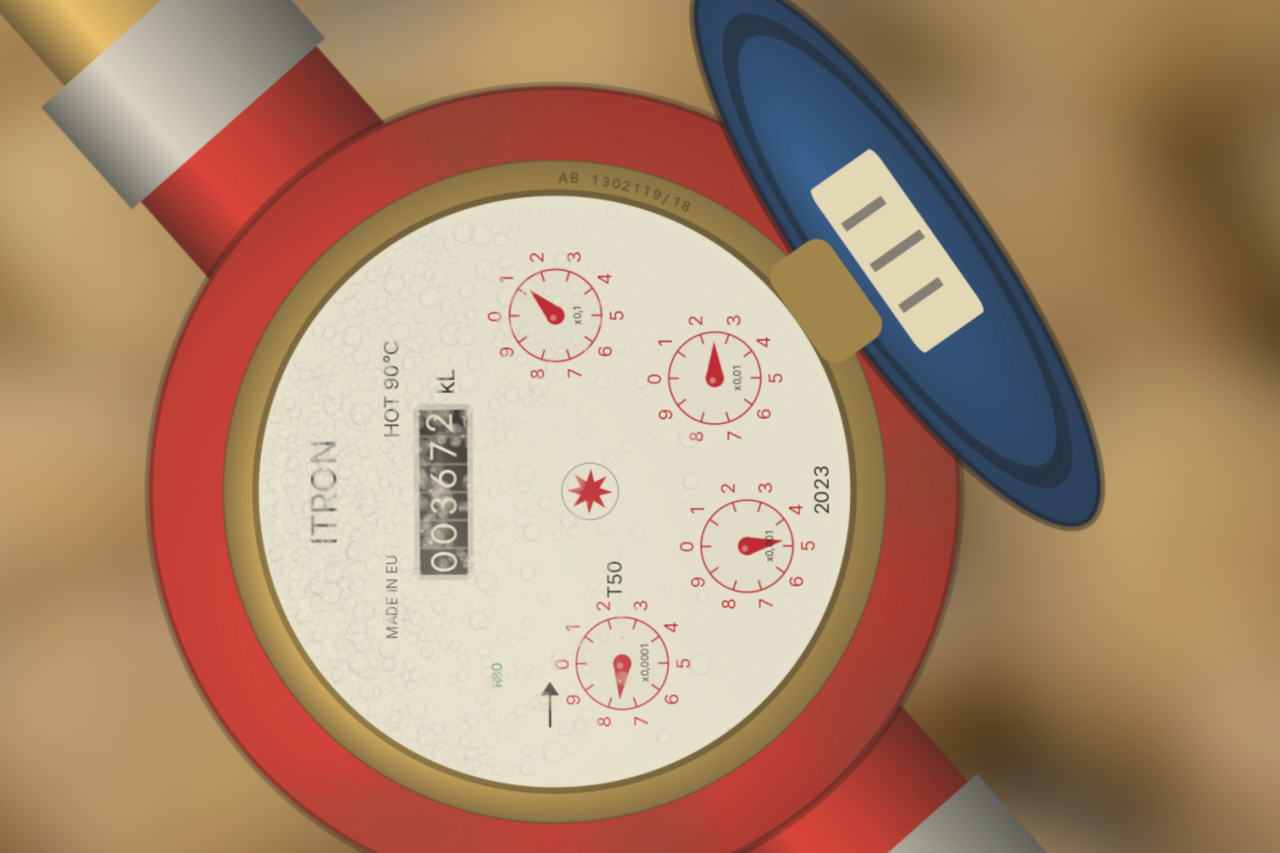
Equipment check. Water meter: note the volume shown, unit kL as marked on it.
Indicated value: 3672.1247 kL
